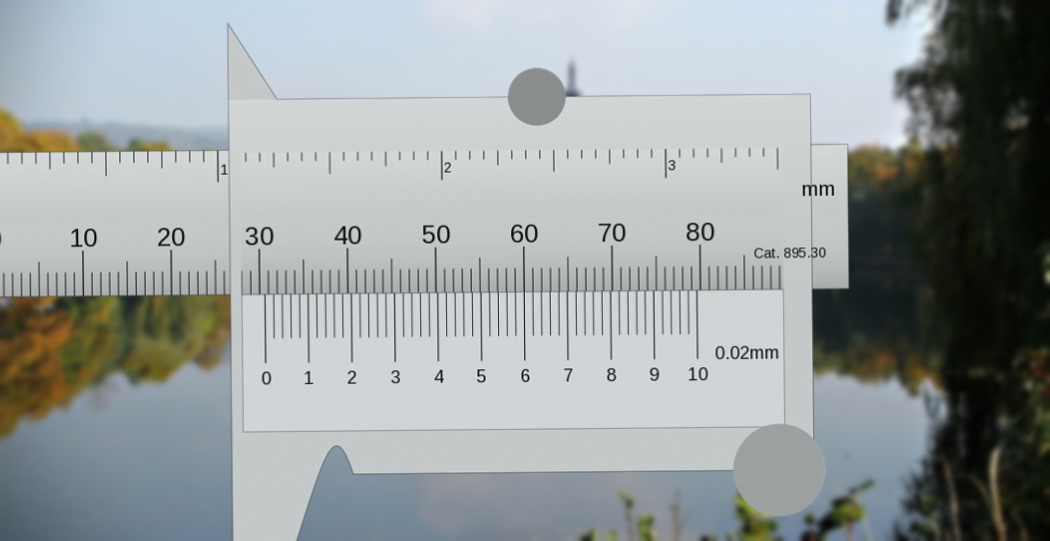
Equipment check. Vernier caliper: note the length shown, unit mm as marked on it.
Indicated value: 30.6 mm
